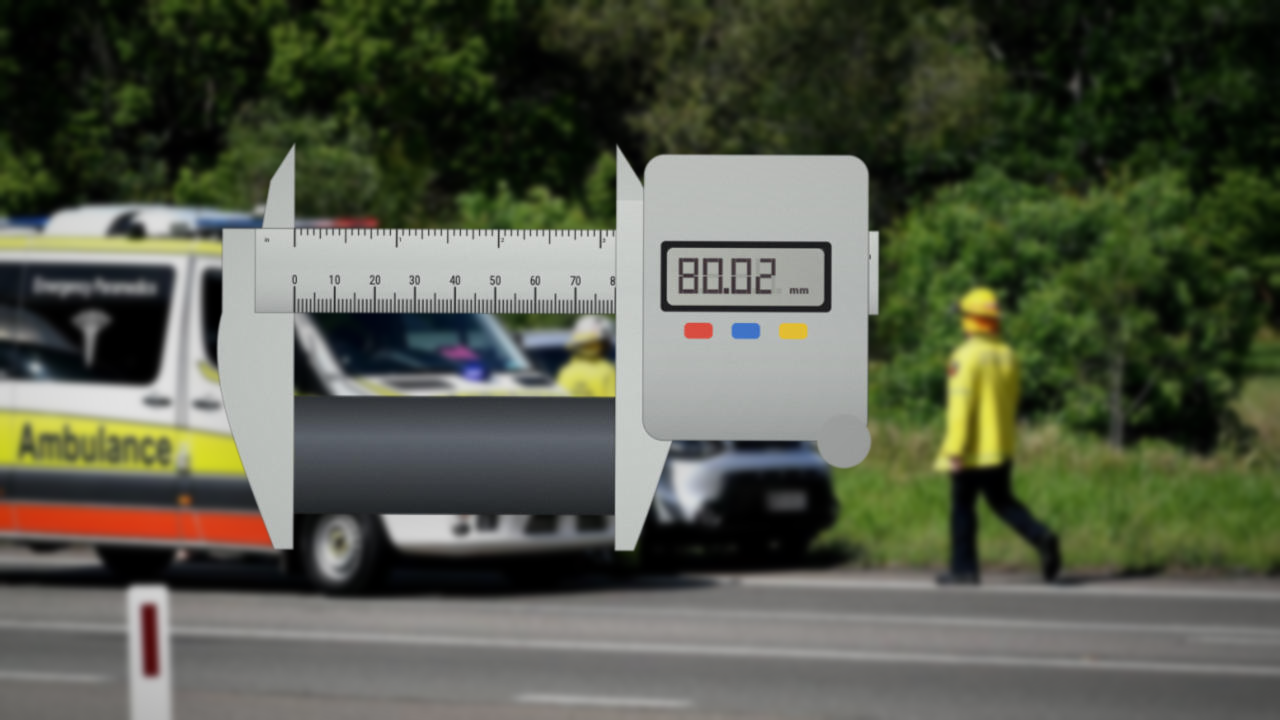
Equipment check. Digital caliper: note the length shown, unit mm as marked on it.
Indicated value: 80.02 mm
